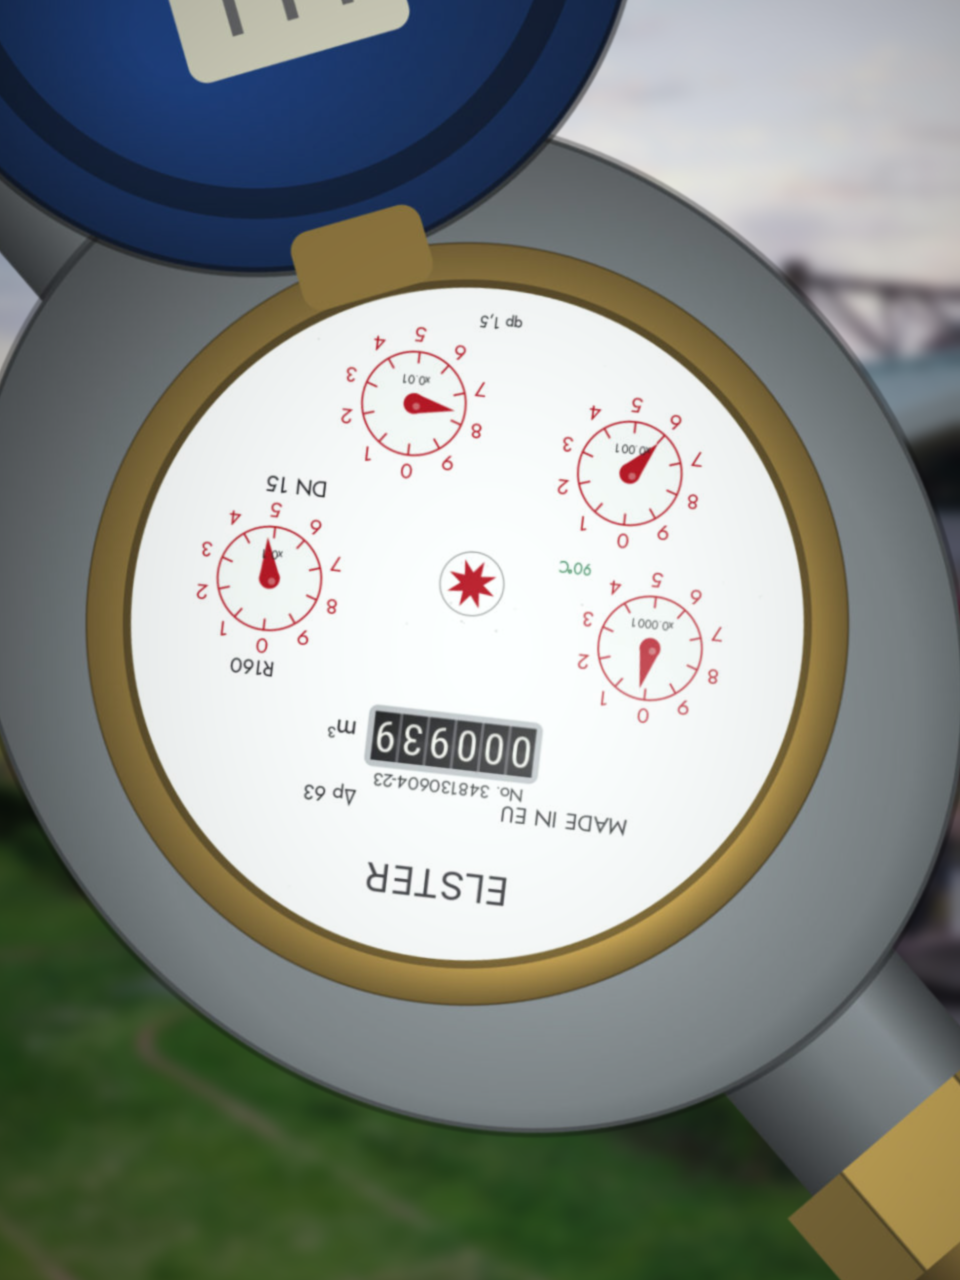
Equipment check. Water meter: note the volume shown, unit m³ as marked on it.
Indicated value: 939.4760 m³
